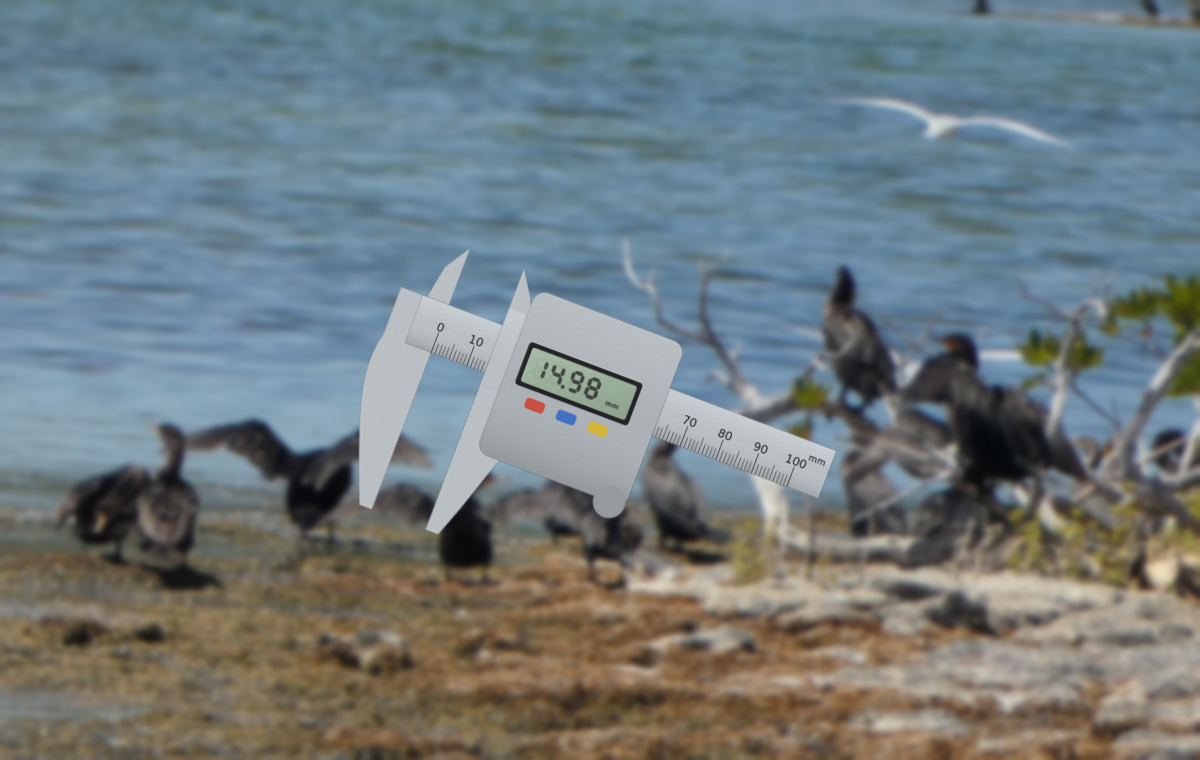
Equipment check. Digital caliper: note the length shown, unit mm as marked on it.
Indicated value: 14.98 mm
